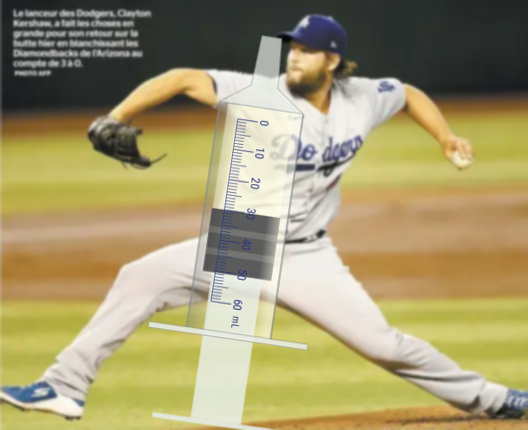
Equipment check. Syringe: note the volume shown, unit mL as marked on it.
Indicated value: 30 mL
